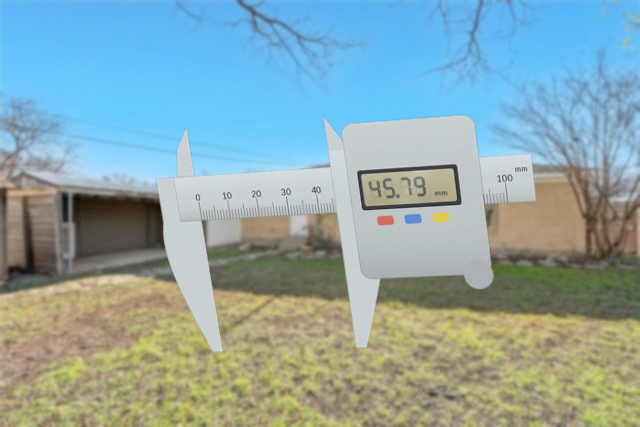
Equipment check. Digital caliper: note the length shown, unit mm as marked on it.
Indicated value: 45.79 mm
